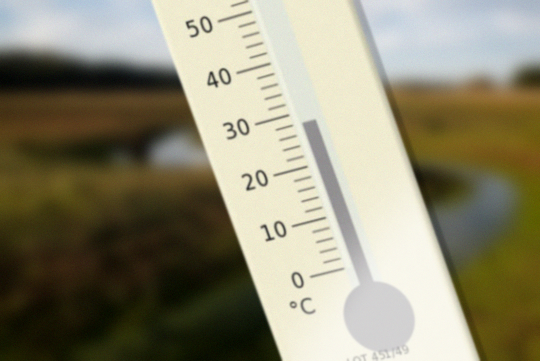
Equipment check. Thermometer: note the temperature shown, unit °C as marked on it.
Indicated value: 28 °C
